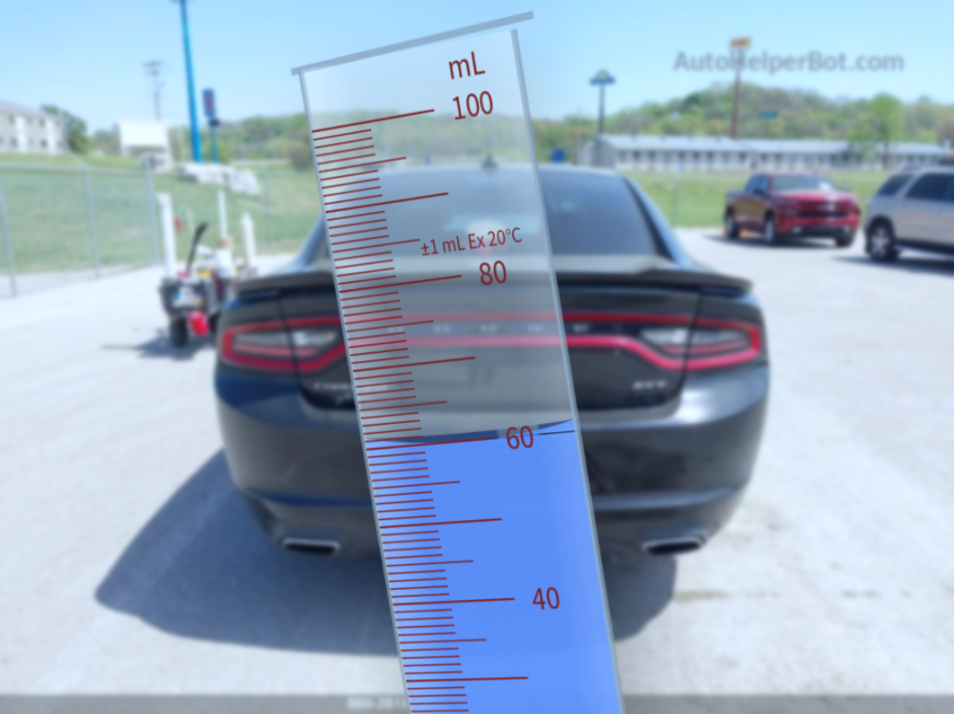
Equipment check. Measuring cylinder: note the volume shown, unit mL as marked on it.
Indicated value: 60 mL
